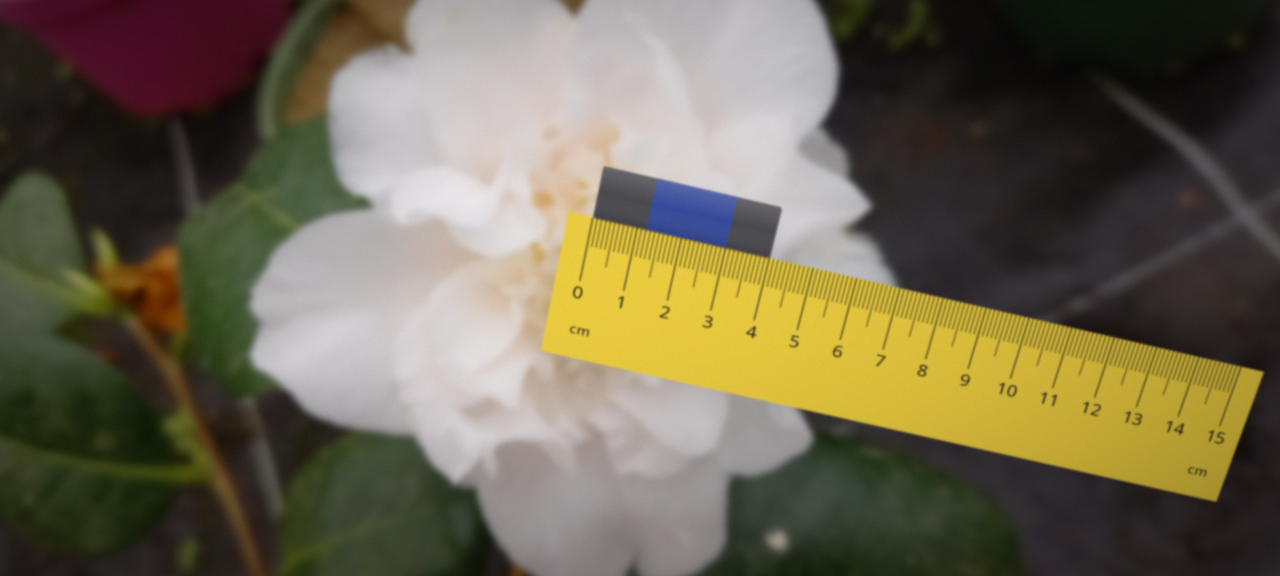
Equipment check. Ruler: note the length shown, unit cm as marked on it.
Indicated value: 4 cm
